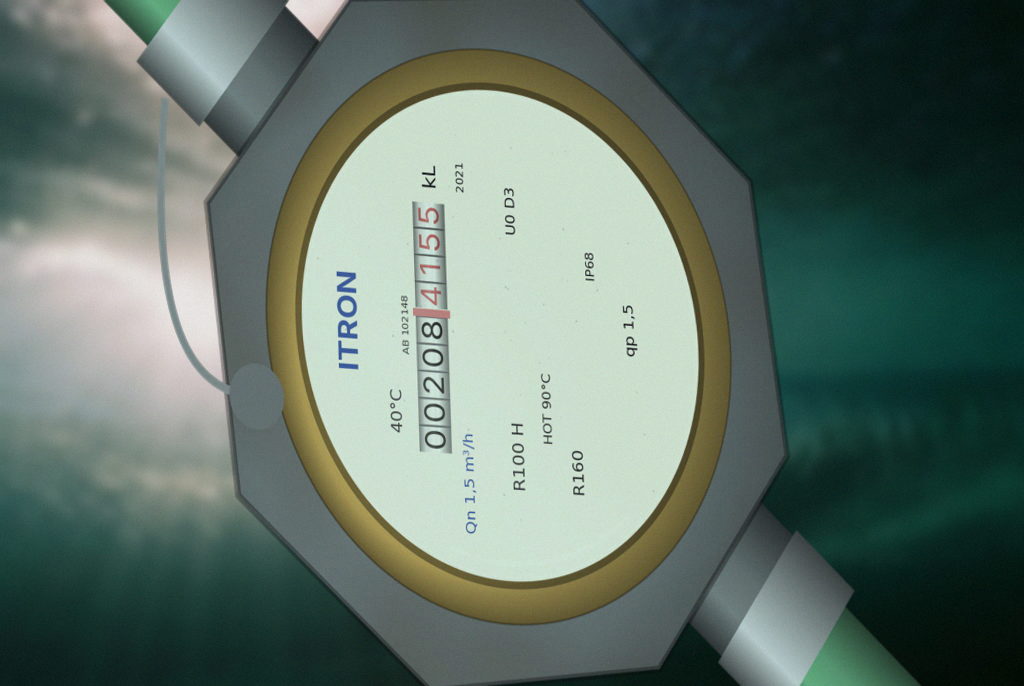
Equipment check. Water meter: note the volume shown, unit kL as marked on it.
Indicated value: 208.4155 kL
